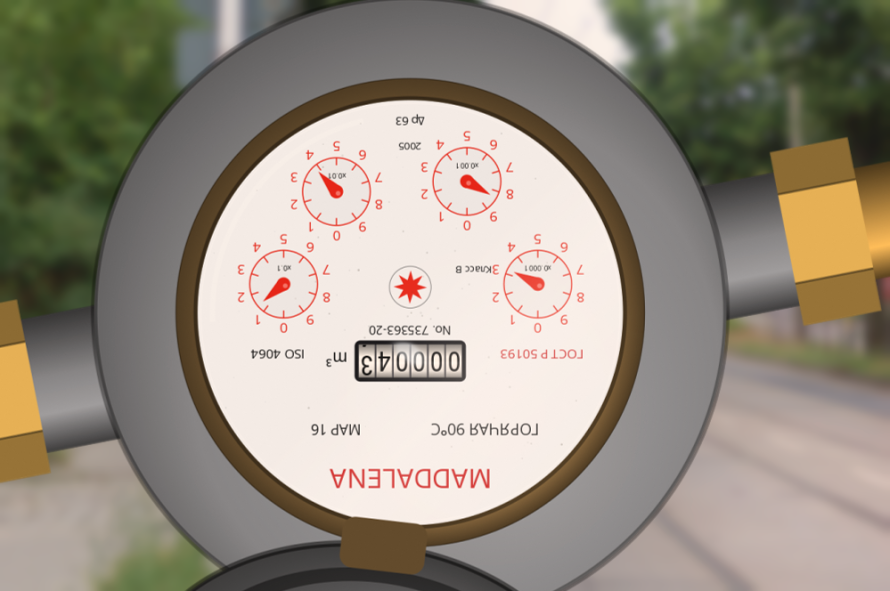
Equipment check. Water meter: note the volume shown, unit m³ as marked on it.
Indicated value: 43.1383 m³
